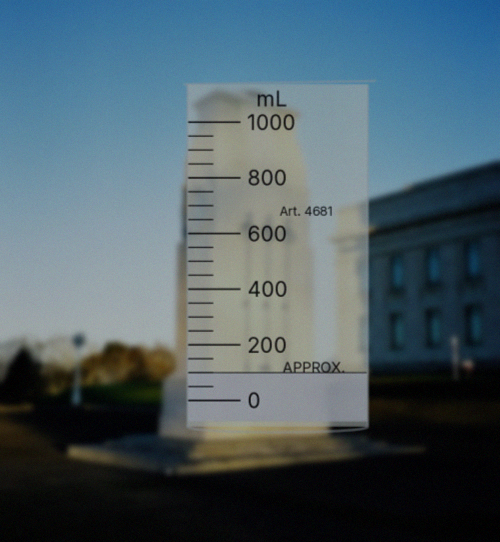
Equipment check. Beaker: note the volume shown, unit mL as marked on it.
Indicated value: 100 mL
